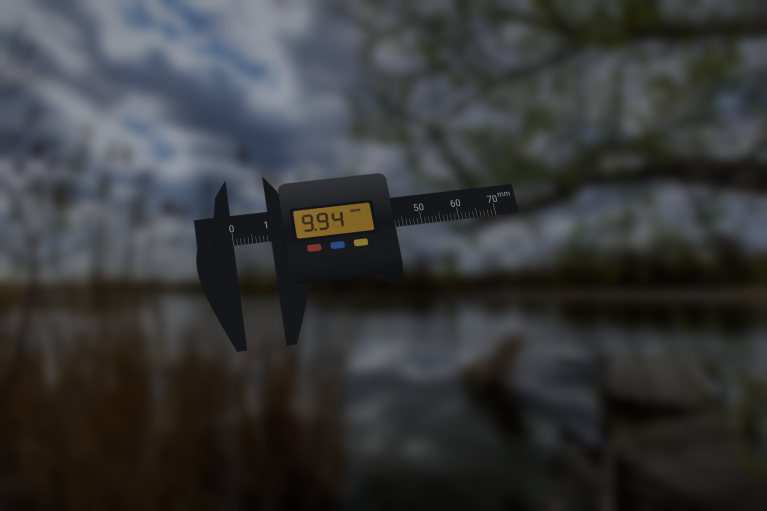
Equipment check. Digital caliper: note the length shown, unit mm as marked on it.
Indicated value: 9.94 mm
